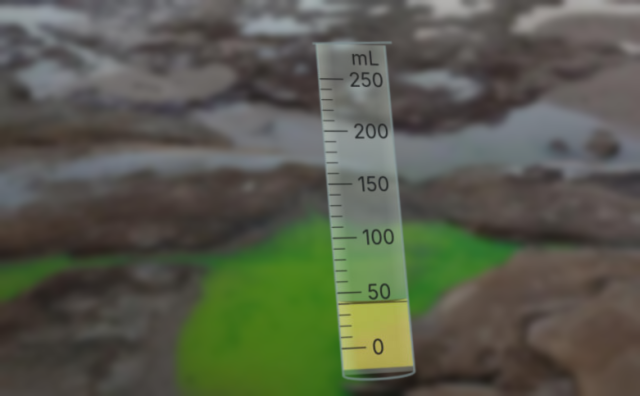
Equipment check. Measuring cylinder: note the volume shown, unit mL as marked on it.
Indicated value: 40 mL
